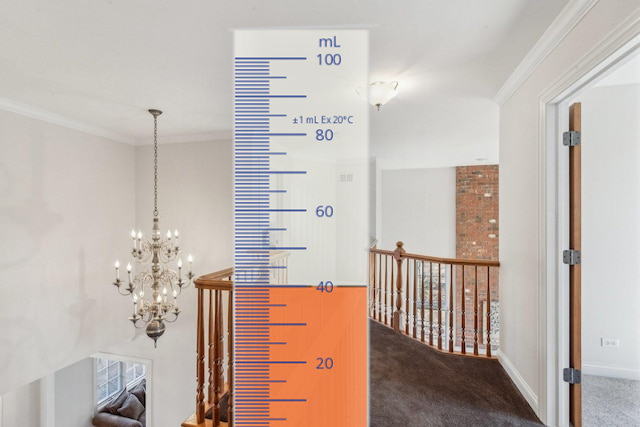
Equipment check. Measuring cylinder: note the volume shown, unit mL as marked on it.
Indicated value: 40 mL
